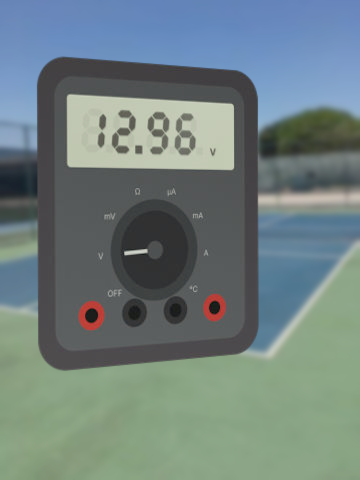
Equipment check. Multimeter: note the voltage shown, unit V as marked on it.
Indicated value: 12.96 V
